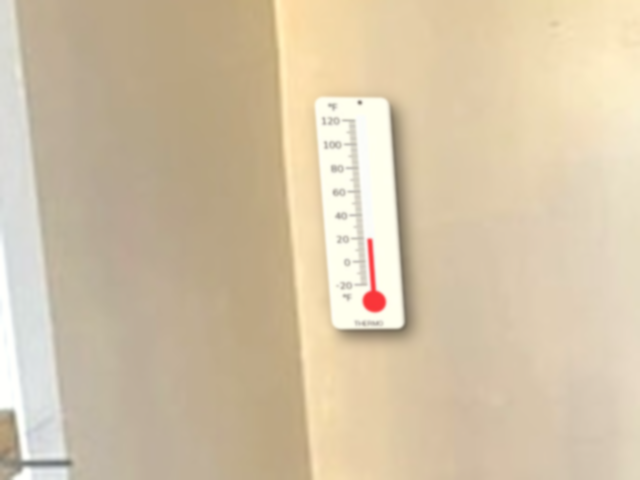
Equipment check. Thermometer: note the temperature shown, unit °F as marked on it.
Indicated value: 20 °F
